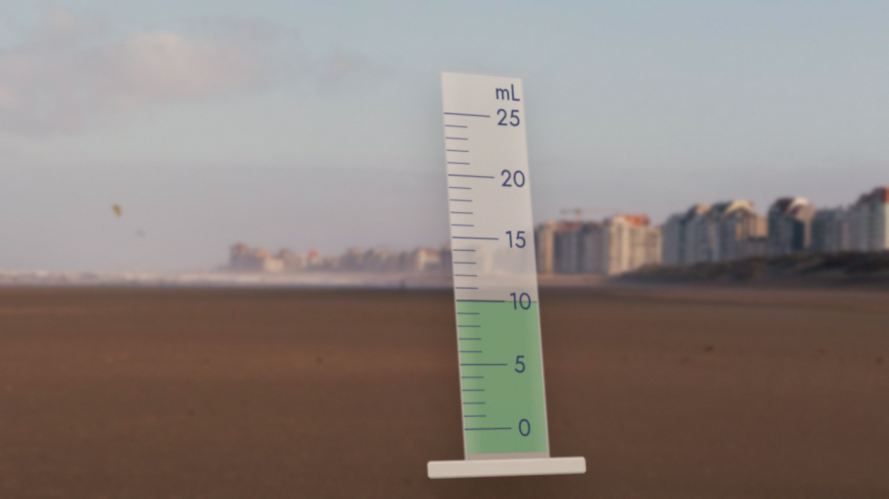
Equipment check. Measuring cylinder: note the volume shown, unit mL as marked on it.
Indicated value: 10 mL
